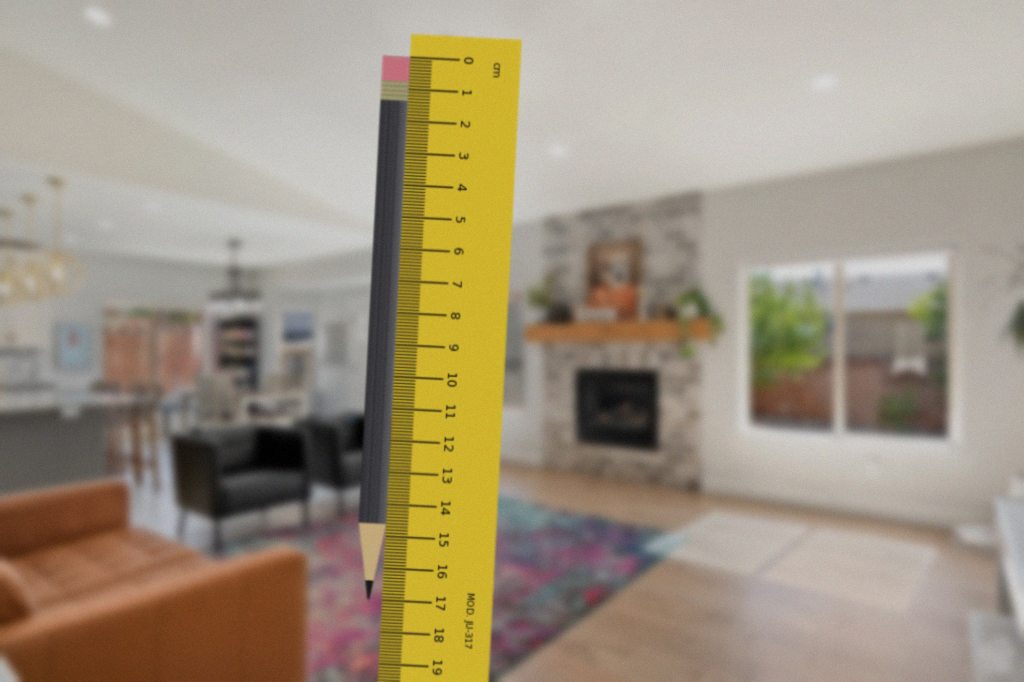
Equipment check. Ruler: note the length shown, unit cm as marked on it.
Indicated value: 17 cm
